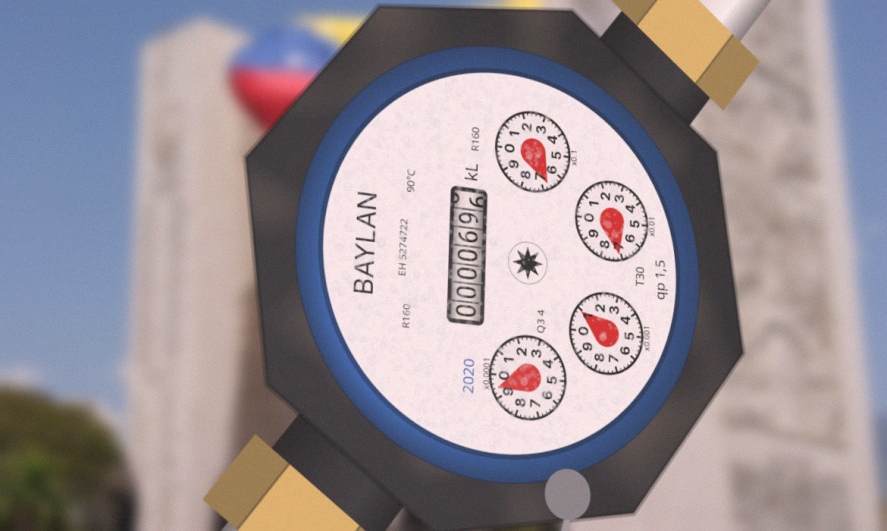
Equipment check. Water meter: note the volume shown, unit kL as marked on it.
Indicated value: 695.6709 kL
